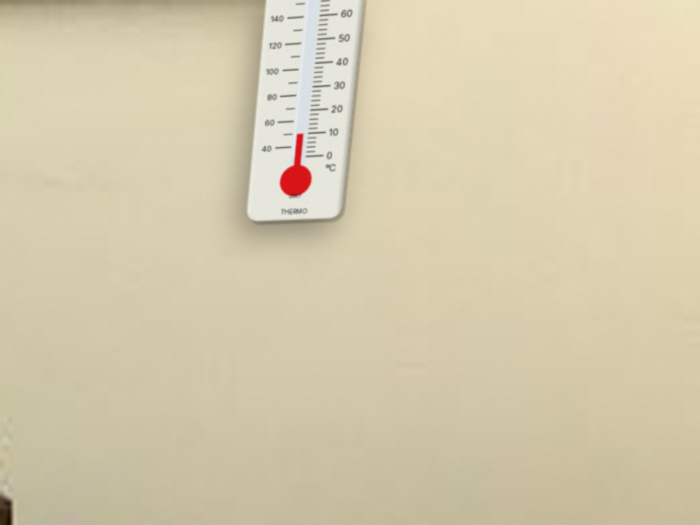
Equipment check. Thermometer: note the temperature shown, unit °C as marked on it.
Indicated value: 10 °C
